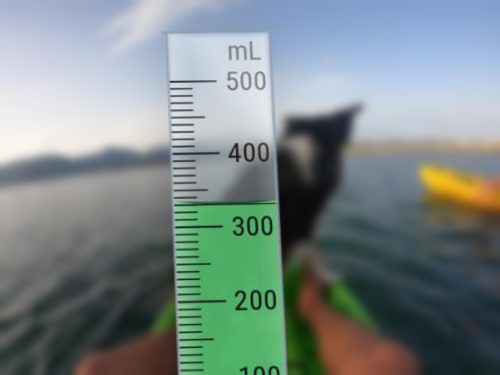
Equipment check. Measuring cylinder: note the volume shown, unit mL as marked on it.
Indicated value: 330 mL
